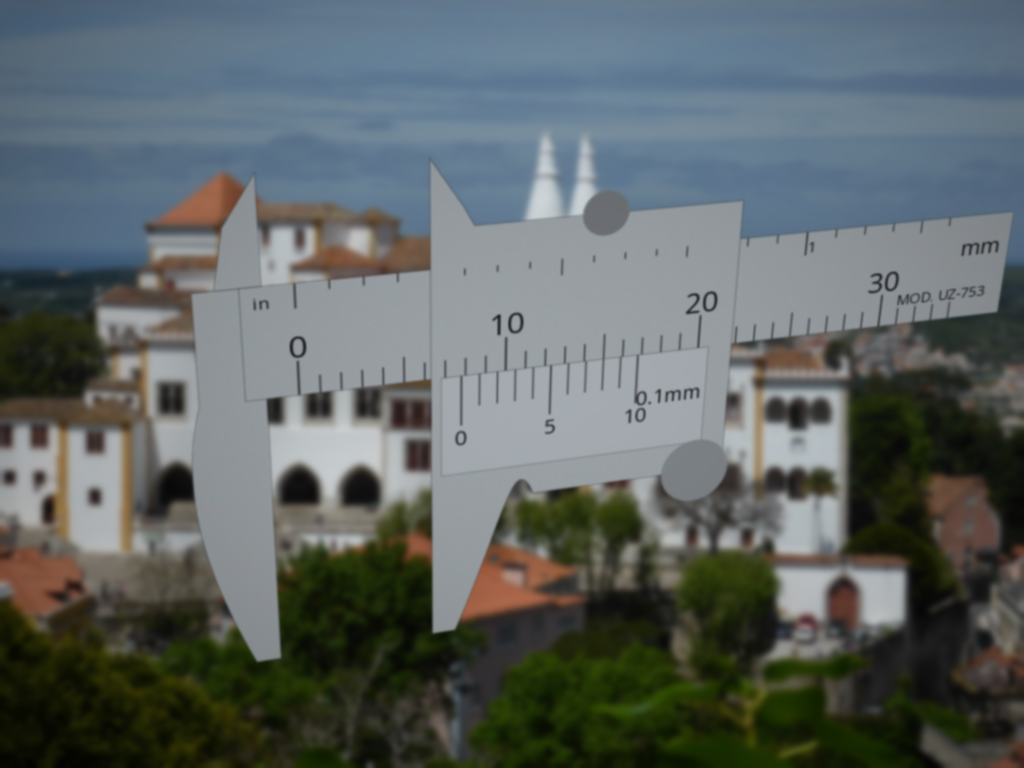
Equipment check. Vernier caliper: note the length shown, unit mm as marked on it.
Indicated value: 7.8 mm
